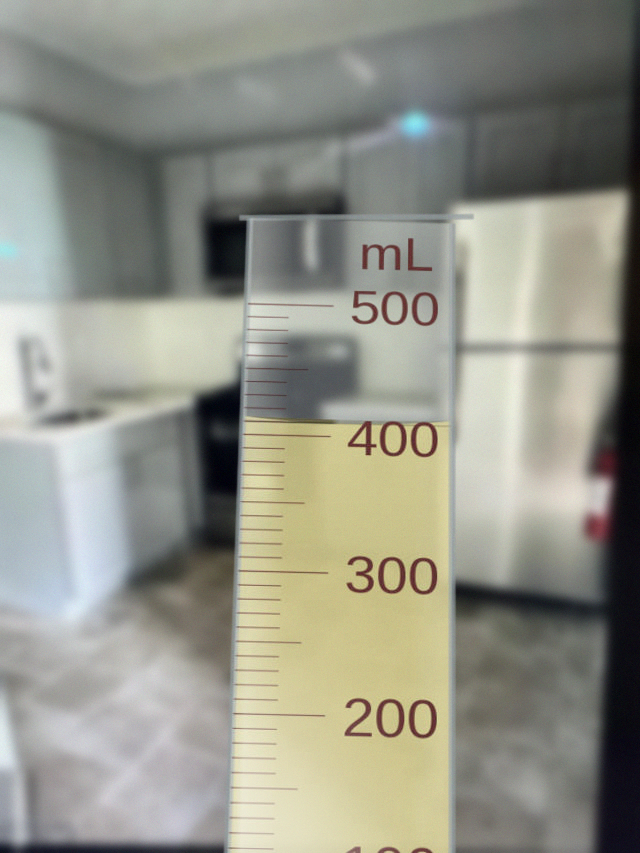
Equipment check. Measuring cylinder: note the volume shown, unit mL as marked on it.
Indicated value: 410 mL
